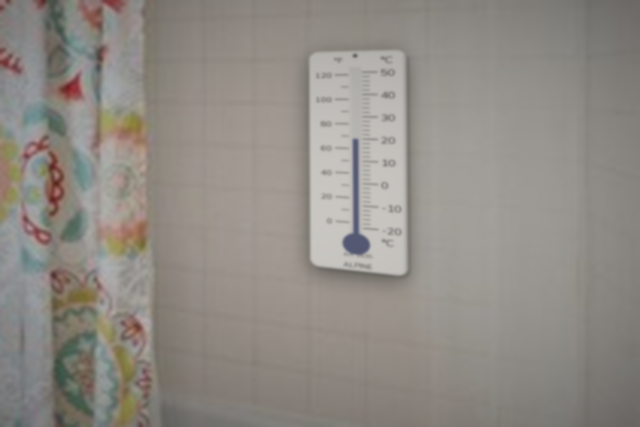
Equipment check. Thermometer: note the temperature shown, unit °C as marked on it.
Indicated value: 20 °C
